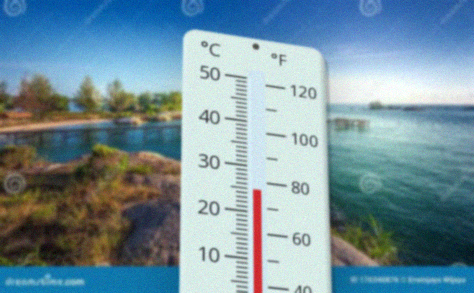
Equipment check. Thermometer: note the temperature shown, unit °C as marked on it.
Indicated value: 25 °C
